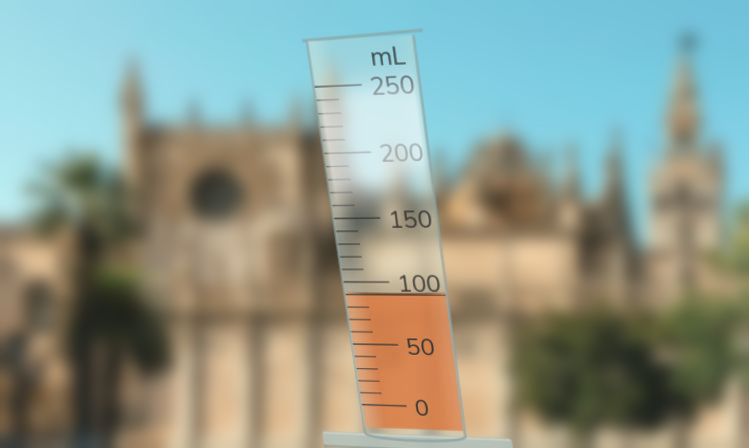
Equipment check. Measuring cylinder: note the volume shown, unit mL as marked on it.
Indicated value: 90 mL
